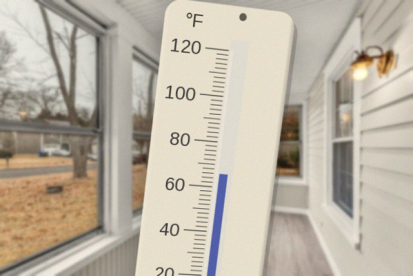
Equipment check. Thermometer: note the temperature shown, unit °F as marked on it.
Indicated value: 66 °F
